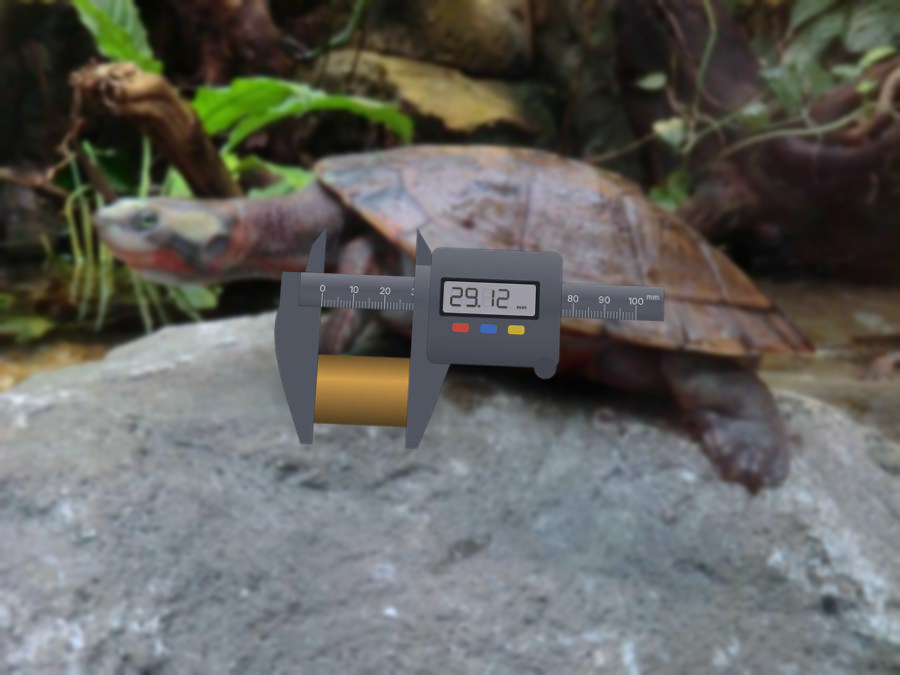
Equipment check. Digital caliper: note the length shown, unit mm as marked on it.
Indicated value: 29.12 mm
